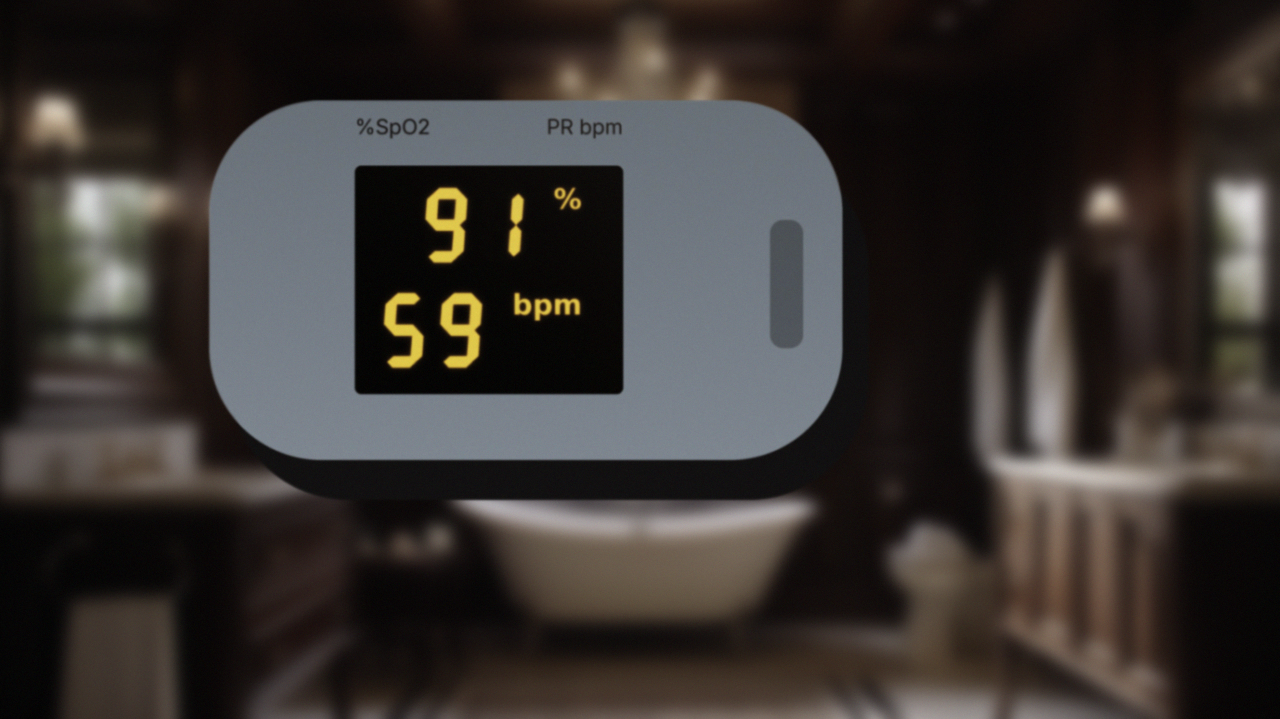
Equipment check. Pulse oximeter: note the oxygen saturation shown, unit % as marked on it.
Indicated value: 91 %
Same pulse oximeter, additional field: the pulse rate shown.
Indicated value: 59 bpm
